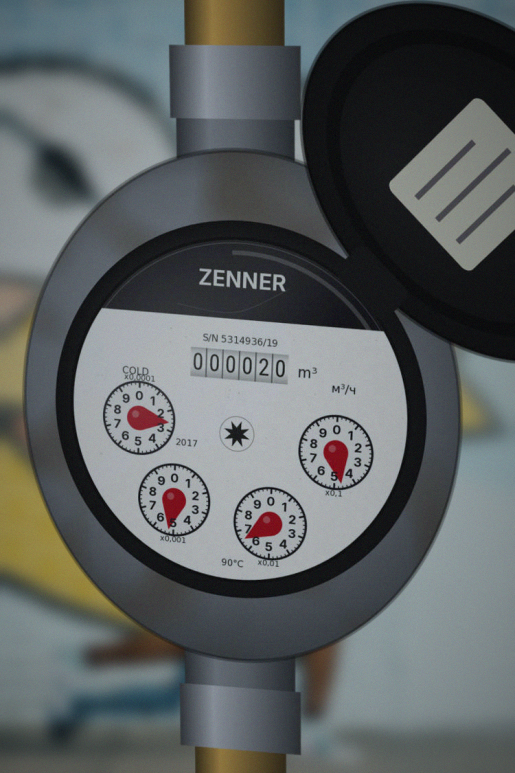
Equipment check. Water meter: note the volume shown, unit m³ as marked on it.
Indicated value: 20.4652 m³
